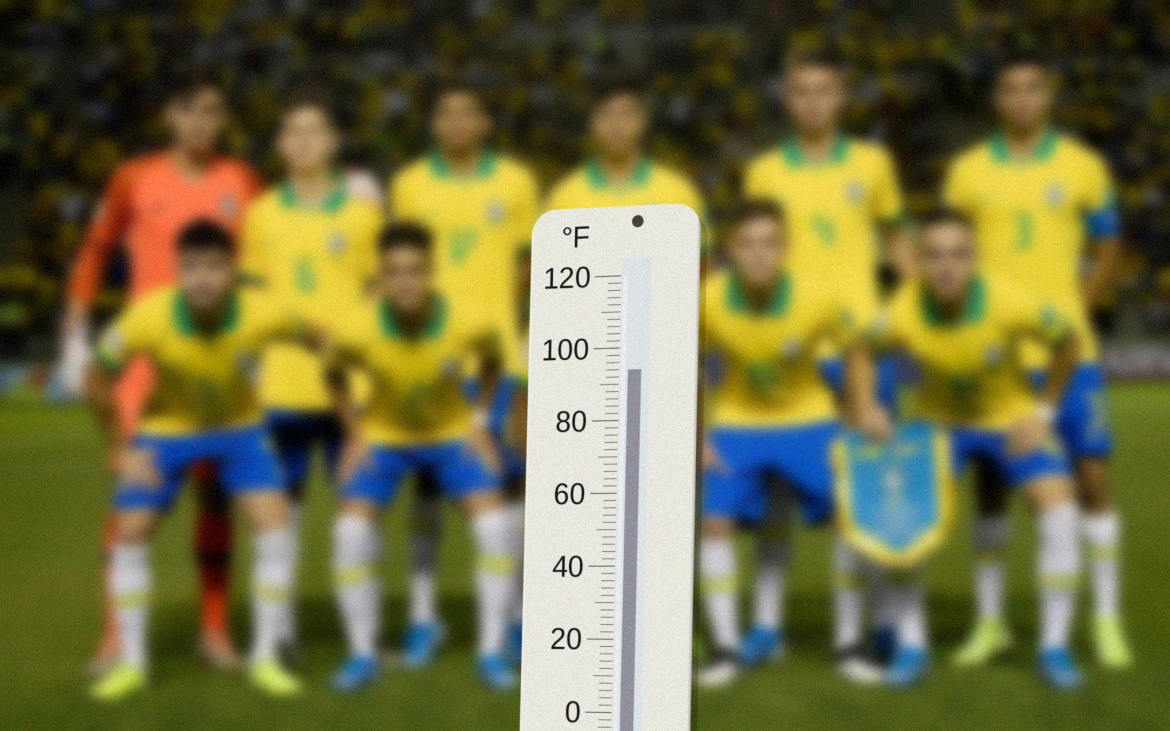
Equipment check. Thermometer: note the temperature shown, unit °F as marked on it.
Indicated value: 94 °F
